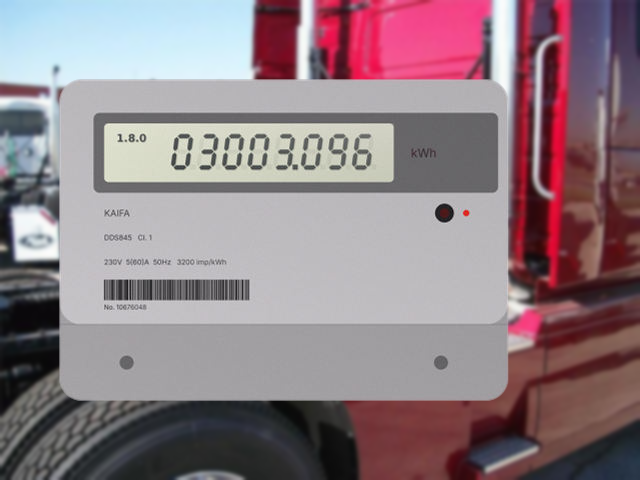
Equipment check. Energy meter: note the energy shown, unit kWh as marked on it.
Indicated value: 3003.096 kWh
